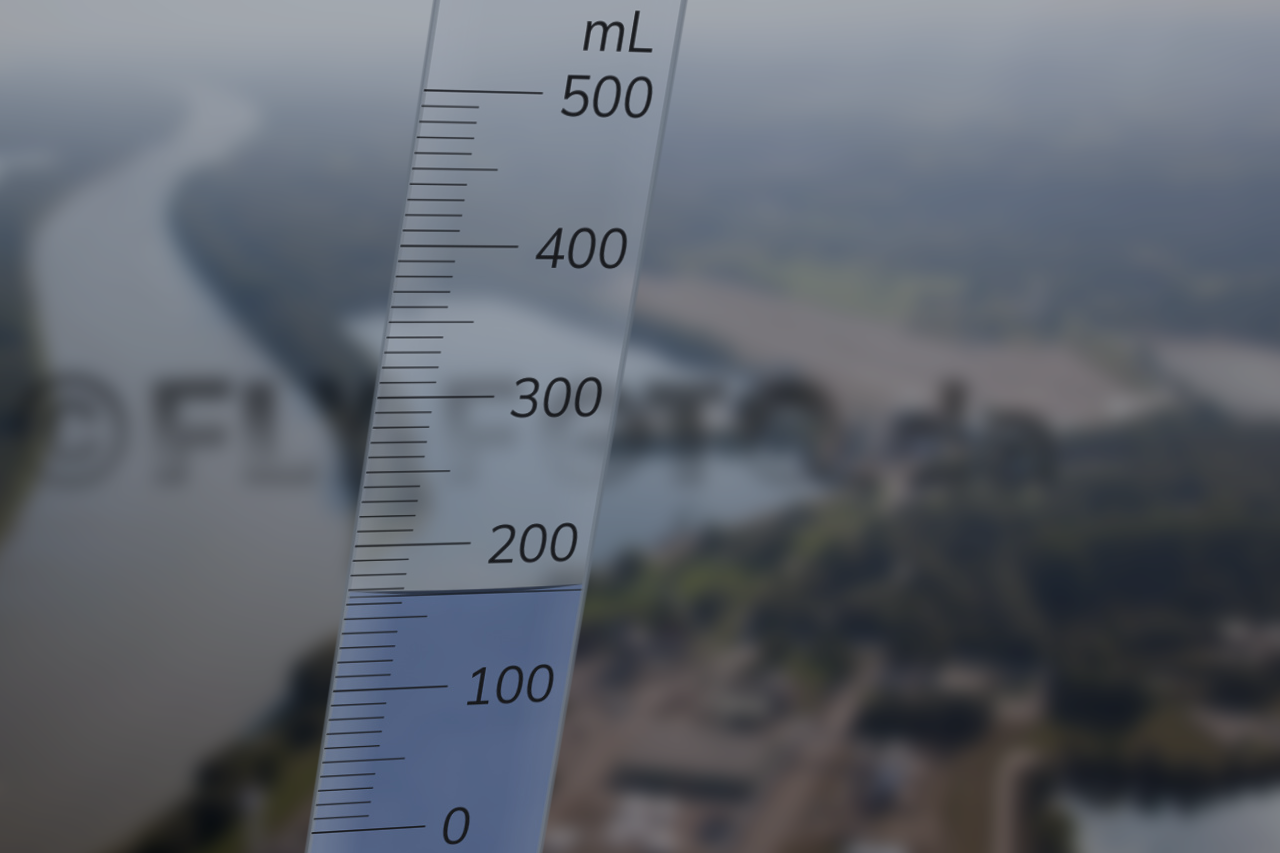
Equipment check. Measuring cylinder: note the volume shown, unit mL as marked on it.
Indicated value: 165 mL
